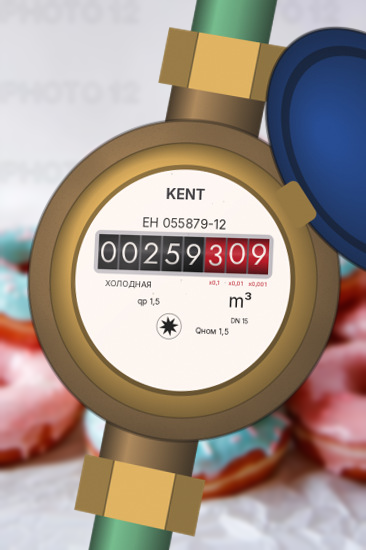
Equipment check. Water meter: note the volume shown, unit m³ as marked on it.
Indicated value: 259.309 m³
